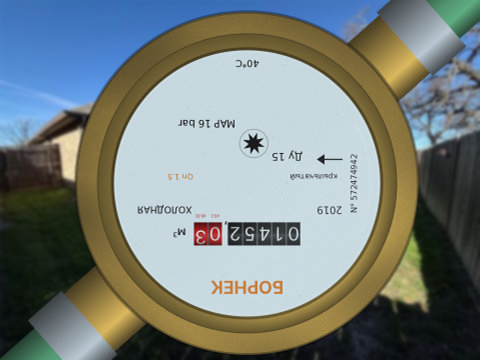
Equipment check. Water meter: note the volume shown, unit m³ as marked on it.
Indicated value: 1452.03 m³
